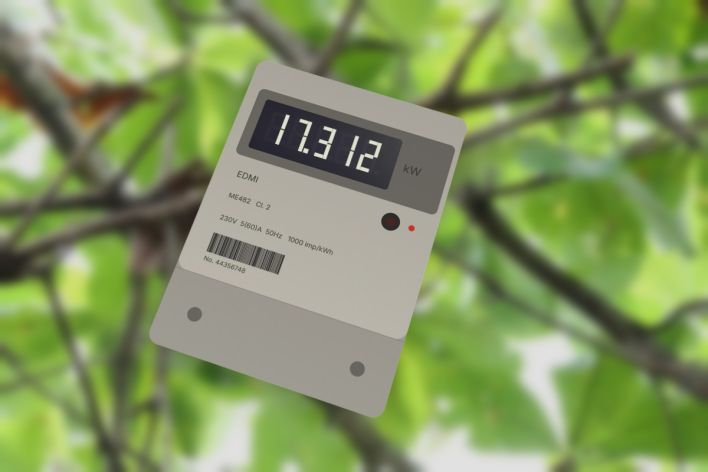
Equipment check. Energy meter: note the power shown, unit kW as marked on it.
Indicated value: 17.312 kW
